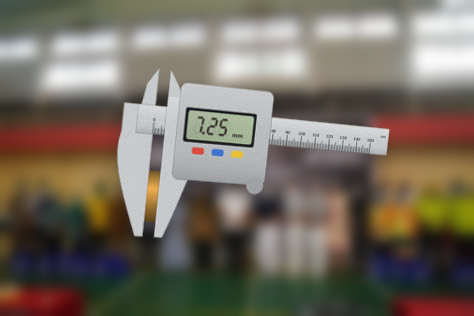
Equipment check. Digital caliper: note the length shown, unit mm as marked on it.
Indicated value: 7.25 mm
